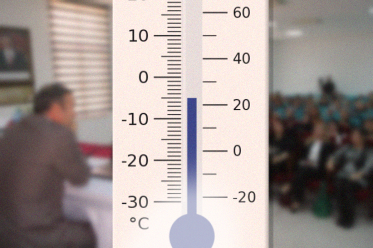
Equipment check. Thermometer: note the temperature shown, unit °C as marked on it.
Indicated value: -5 °C
